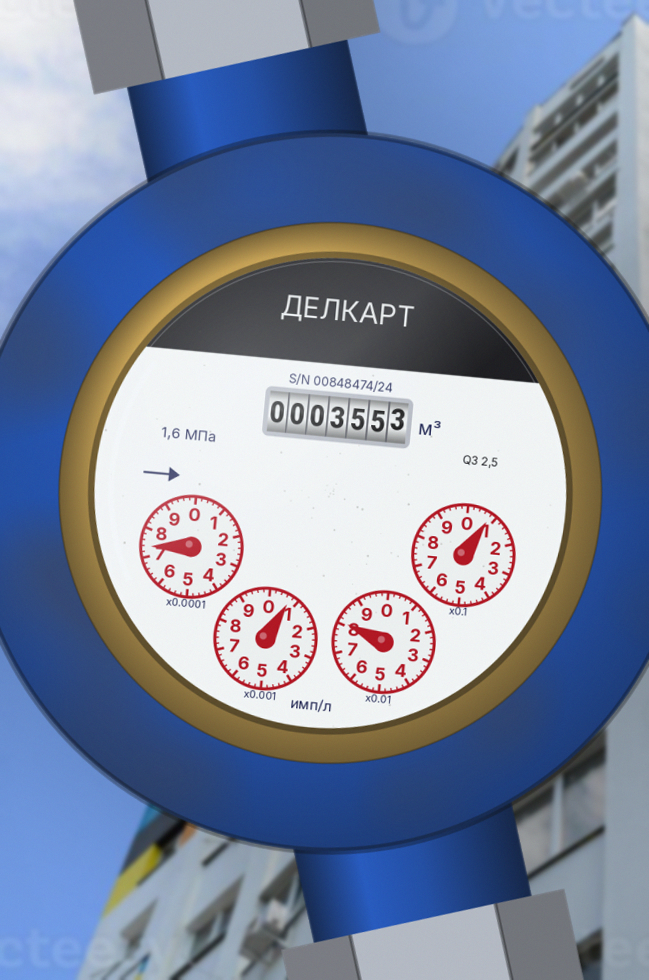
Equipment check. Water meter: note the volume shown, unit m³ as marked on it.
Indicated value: 3553.0807 m³
